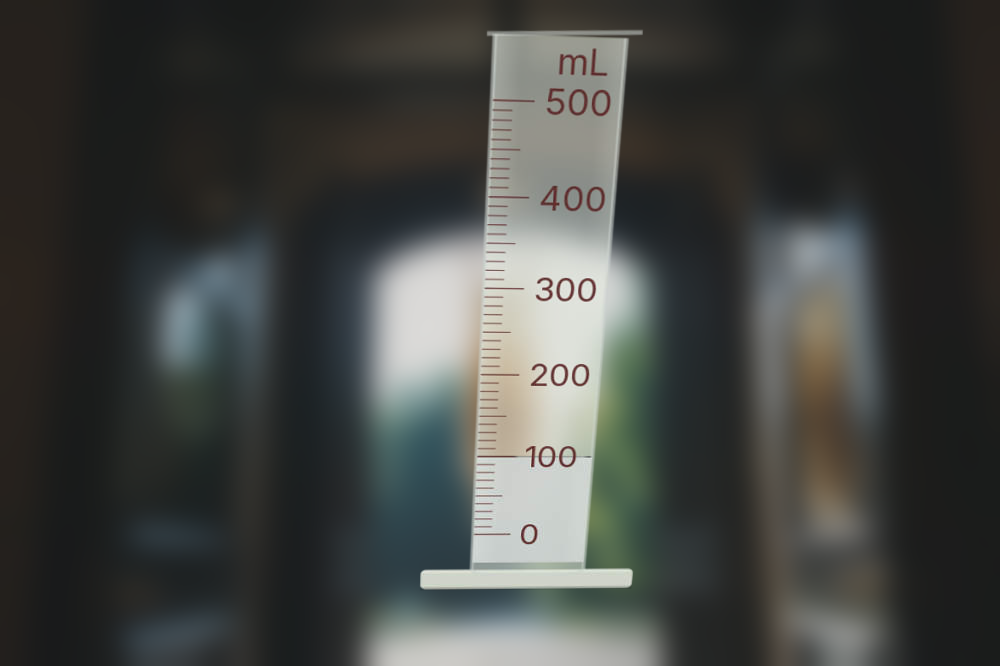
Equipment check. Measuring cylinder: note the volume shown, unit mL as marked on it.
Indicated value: 100 mL
